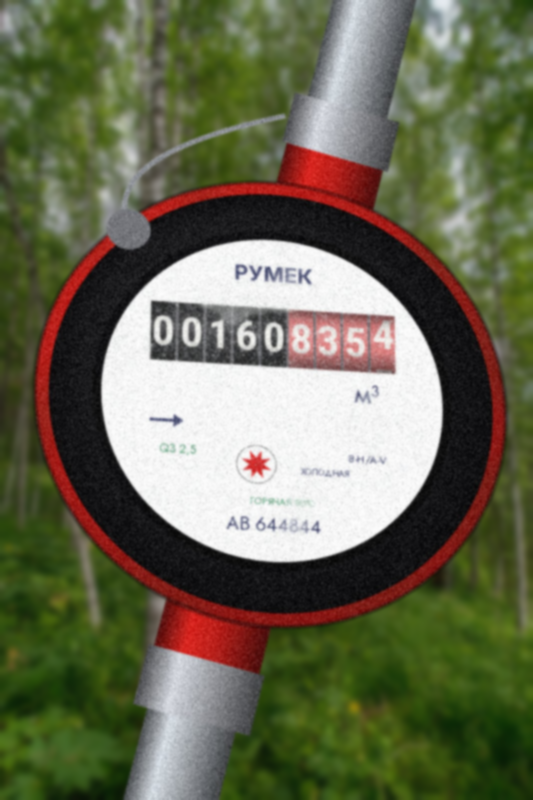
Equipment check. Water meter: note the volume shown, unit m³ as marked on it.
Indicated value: 160.8354 m³
